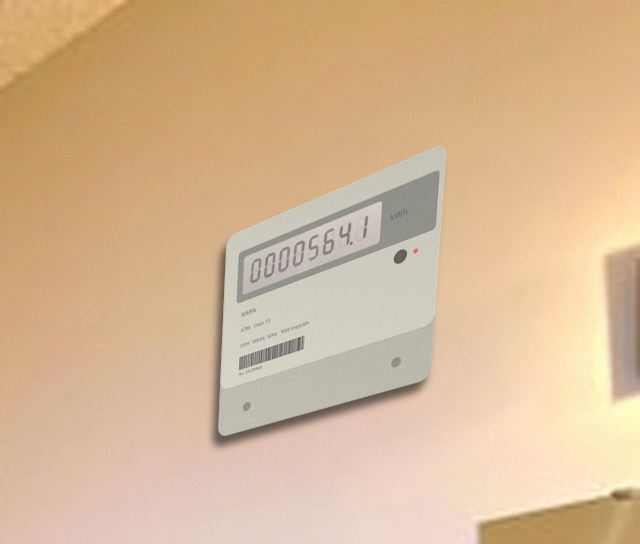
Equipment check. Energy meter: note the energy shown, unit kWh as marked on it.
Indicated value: 564.1 kWh
